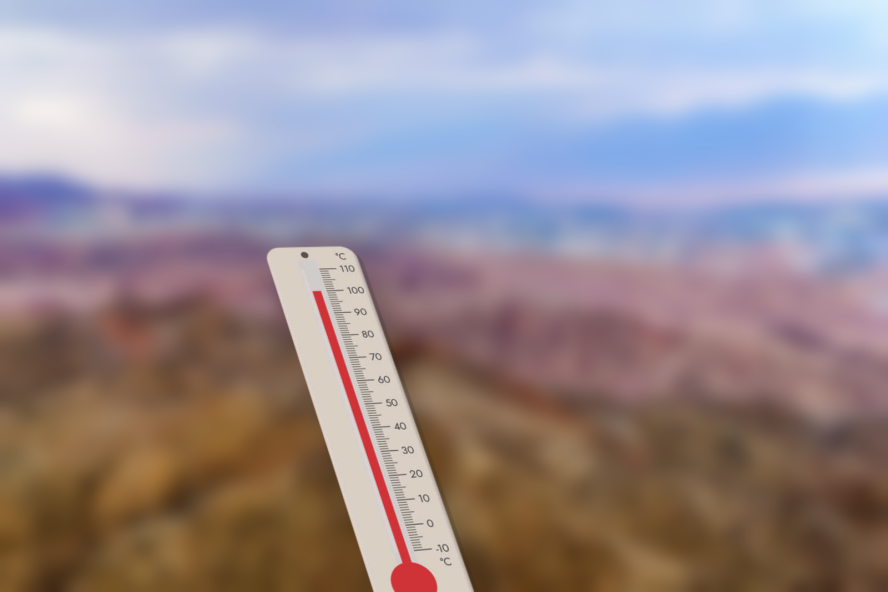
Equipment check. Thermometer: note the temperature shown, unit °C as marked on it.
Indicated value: 100 °C
